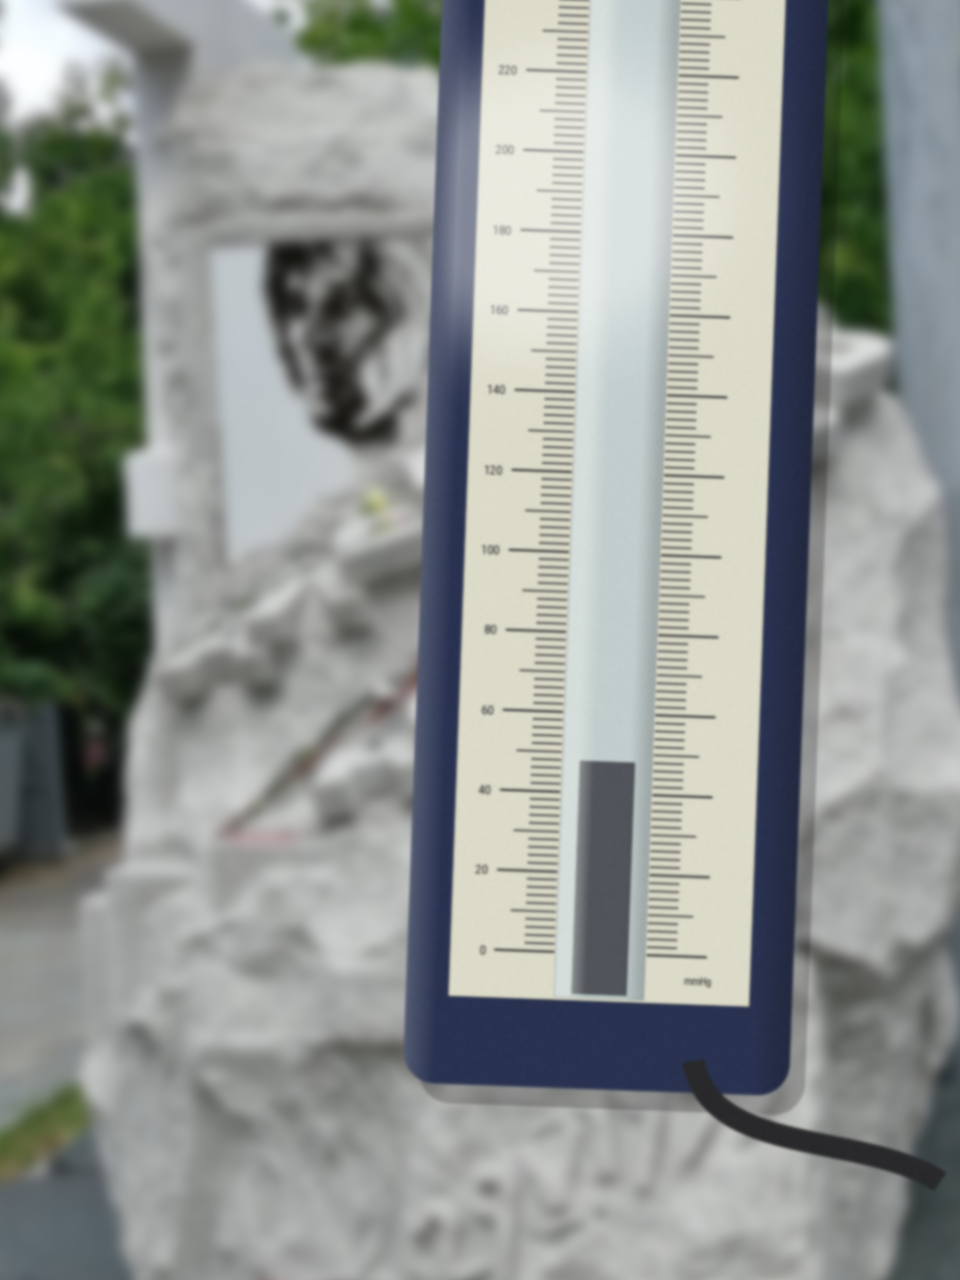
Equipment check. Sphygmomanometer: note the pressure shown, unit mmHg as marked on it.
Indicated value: 48 mmHg
